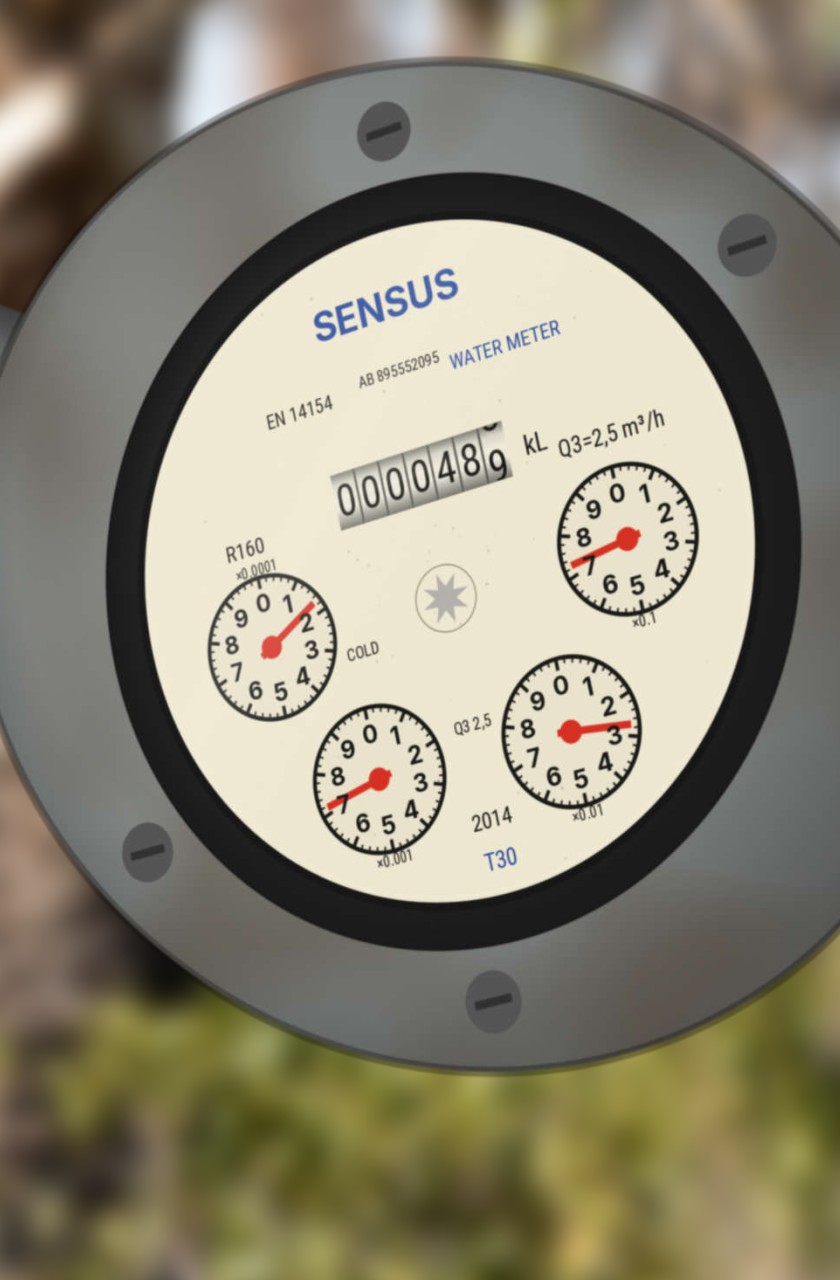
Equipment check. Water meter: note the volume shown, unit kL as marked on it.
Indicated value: 488.7271 kL
